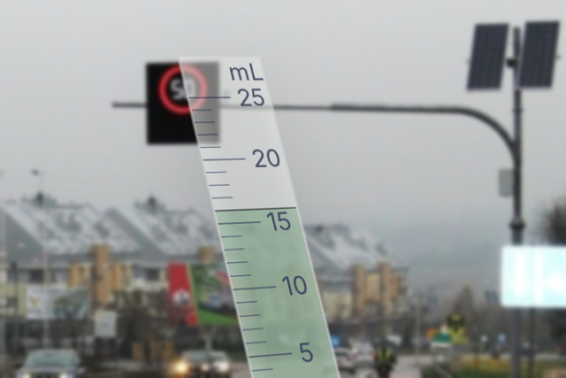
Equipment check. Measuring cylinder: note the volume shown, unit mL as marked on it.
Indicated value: 16 mL
